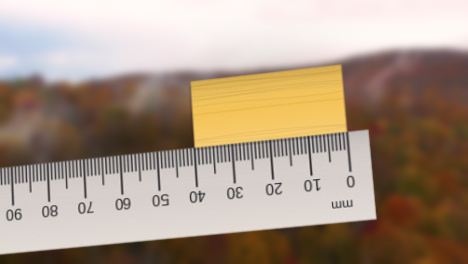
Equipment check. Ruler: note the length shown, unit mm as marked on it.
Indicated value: 40 mm
